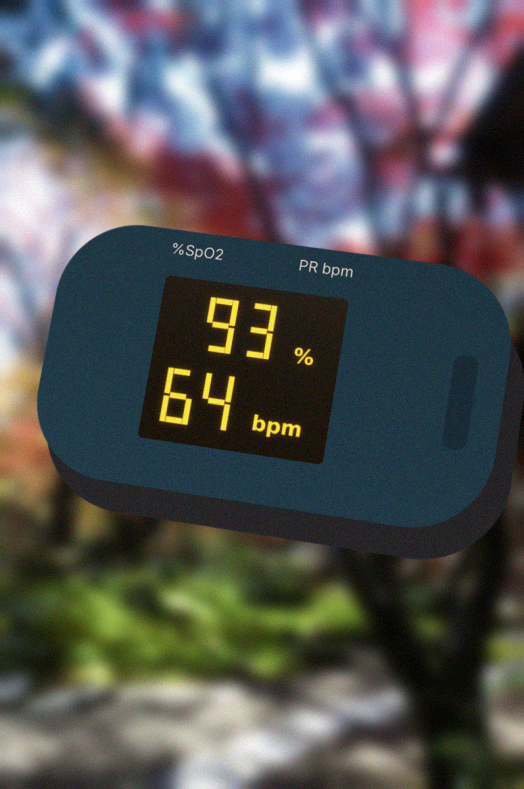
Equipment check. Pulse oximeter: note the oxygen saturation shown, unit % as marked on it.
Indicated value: 93 %
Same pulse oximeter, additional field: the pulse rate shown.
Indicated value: 64 bpm
